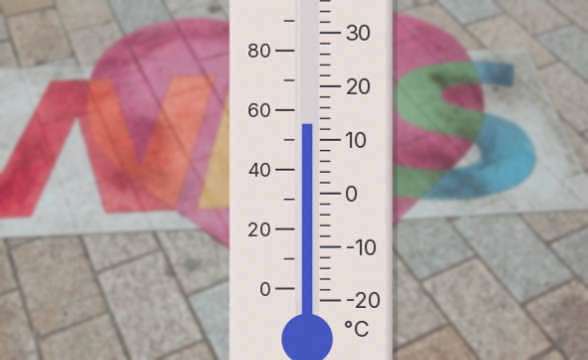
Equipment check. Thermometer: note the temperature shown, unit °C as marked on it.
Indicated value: 13 °C
